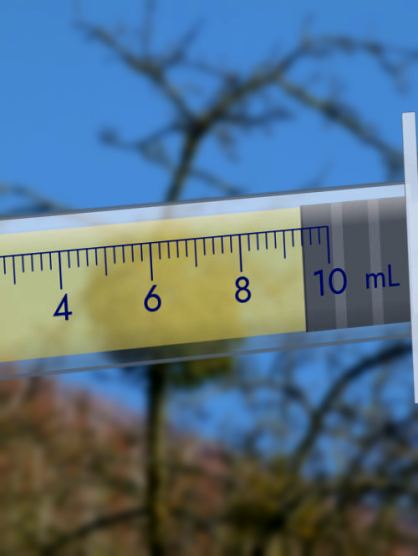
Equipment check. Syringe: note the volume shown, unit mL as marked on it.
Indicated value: 9.4 mL
